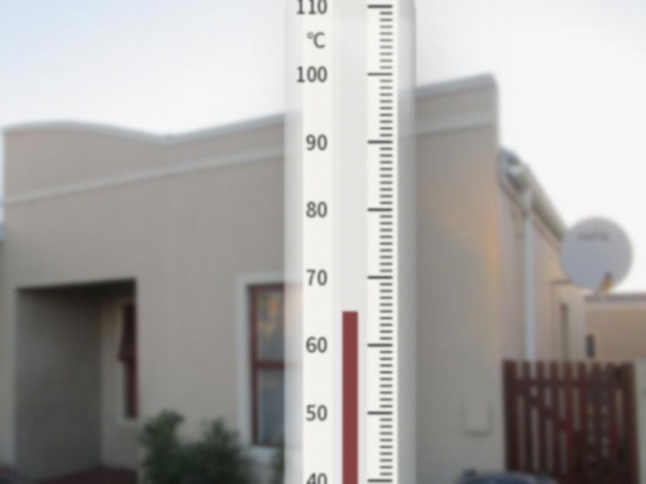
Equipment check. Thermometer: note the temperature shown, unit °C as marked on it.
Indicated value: 65 °C
